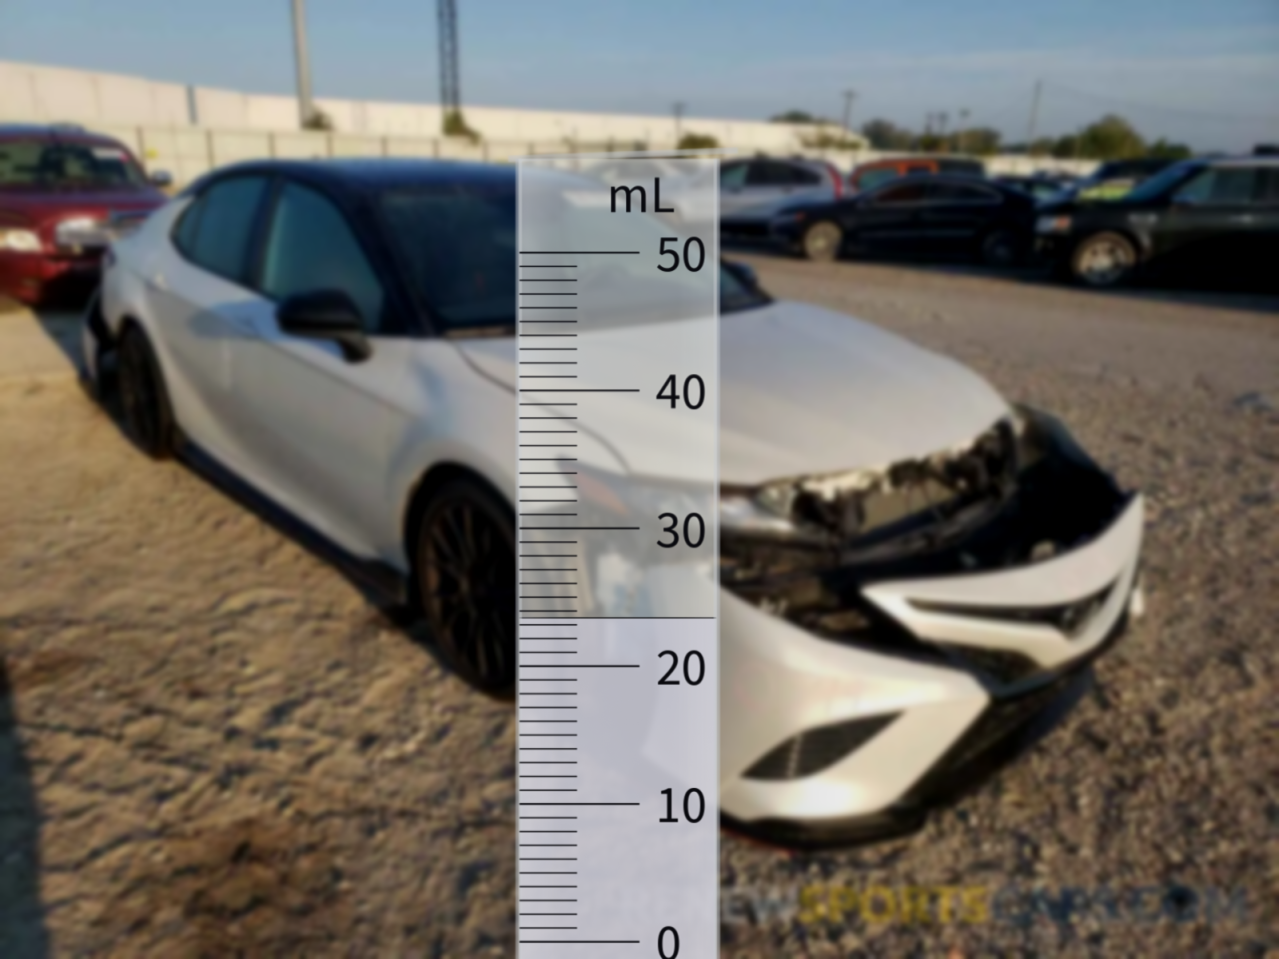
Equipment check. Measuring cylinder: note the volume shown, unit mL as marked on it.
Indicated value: 23.5 mL
